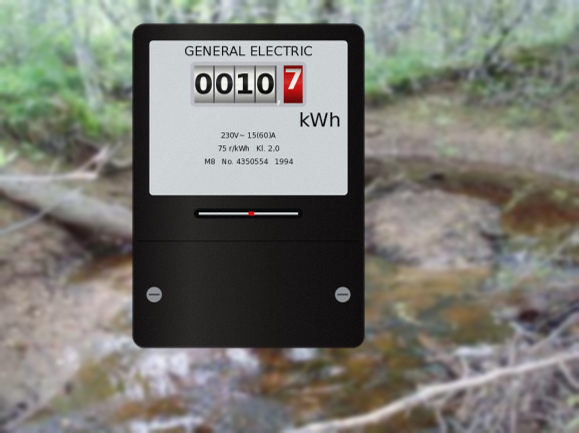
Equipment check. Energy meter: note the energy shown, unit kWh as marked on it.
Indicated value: 10.7 kWh
